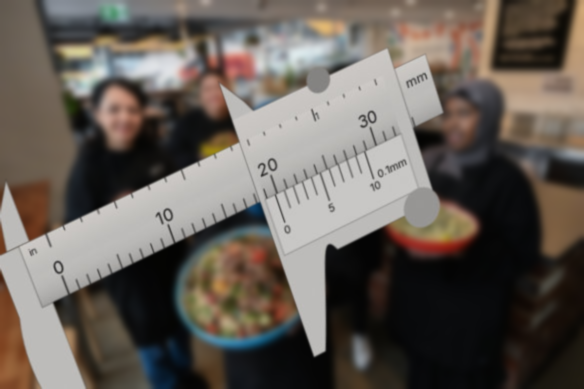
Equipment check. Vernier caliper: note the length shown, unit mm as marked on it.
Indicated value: 19.8 mm
